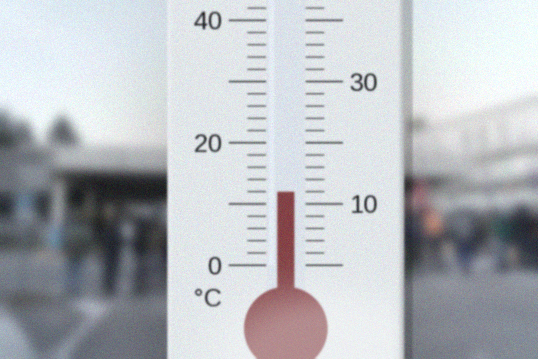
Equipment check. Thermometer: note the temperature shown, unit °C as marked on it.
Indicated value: 12 °C
